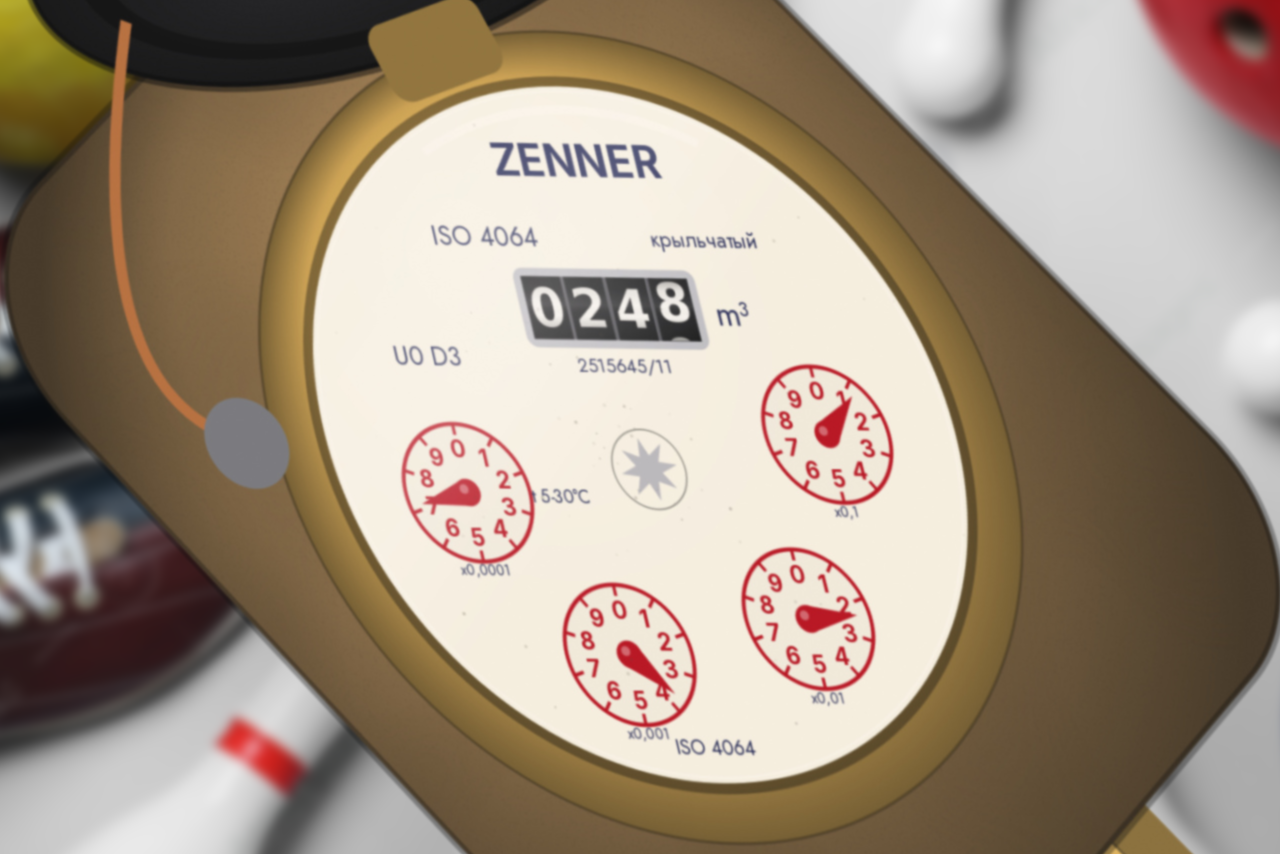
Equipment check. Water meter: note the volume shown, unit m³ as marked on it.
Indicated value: 248.1237 m³
